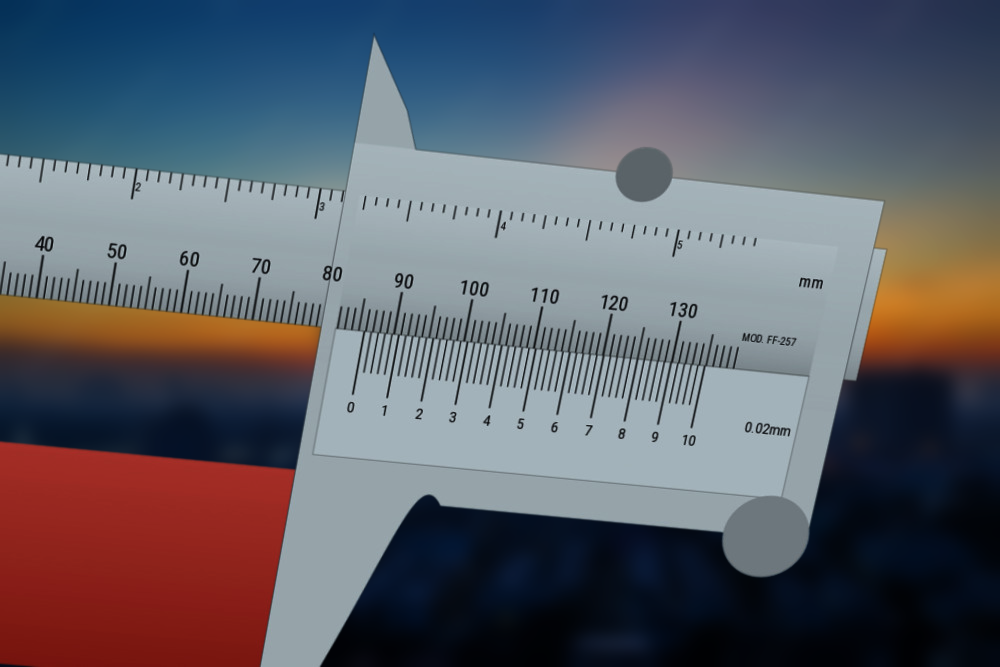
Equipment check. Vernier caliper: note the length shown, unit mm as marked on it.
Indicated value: 85.8 mm
